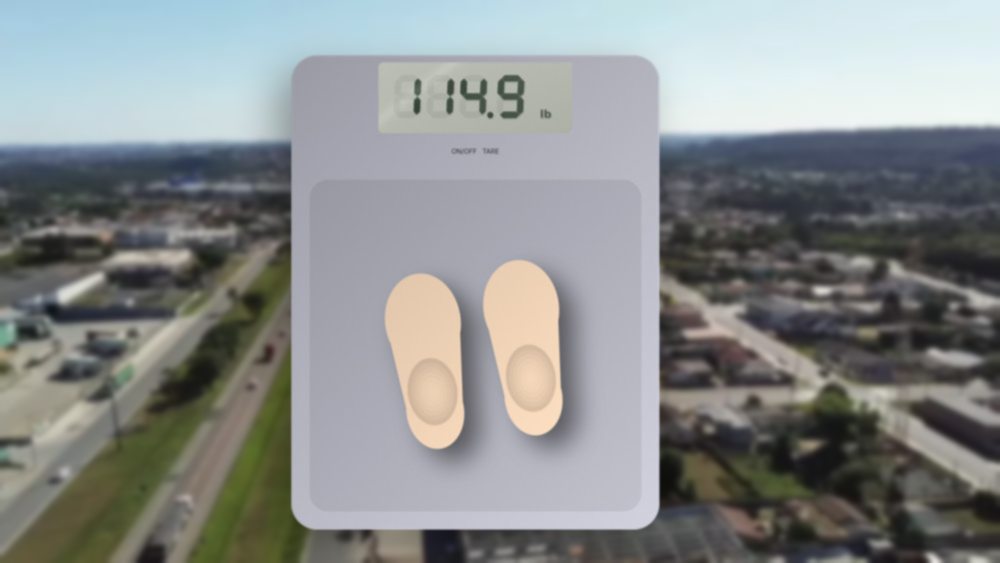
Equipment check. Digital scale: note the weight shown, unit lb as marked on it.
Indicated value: 114.9 lb
